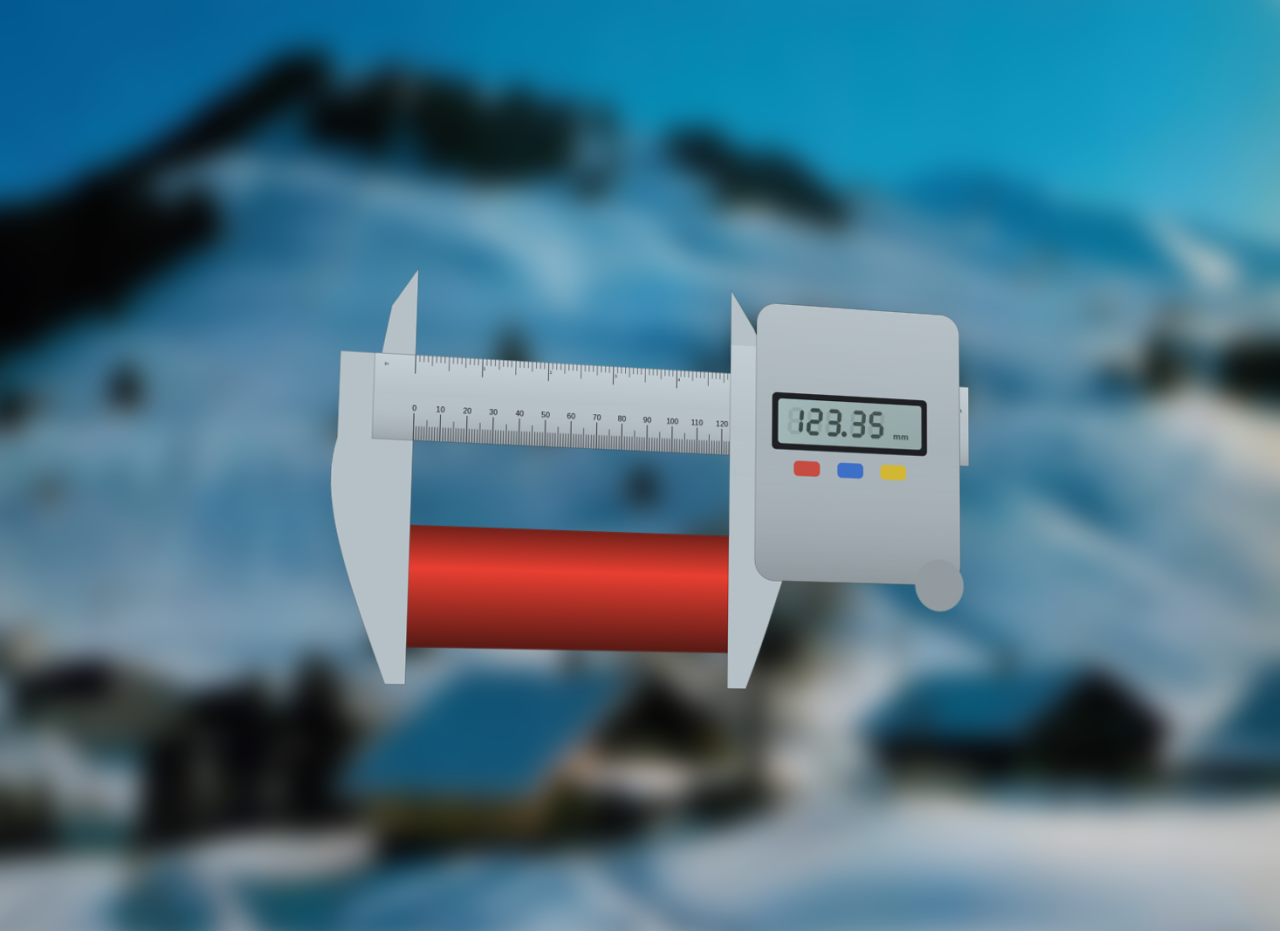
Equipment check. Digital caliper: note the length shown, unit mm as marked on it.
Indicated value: 123.35 mm
